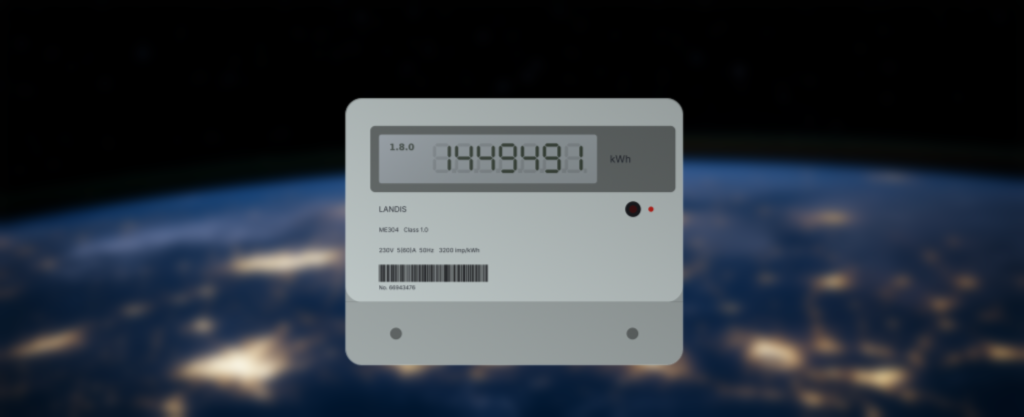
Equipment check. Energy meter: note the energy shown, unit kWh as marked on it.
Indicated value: 1449491 kWh
